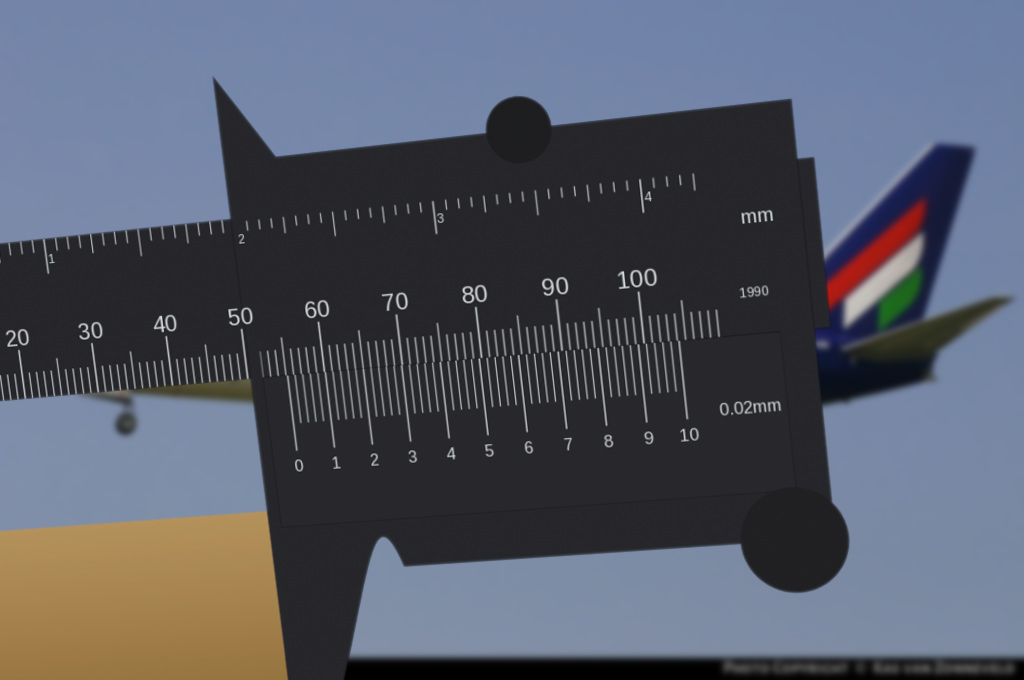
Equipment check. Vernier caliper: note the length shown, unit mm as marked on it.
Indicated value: 55.2 mm
